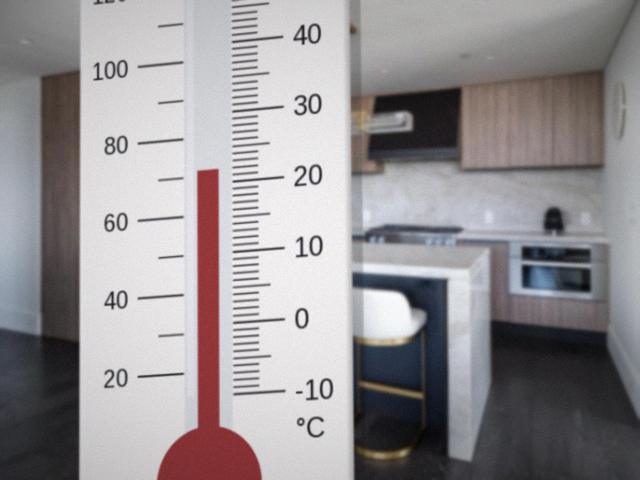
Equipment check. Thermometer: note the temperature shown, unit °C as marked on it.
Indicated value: 22 °C
